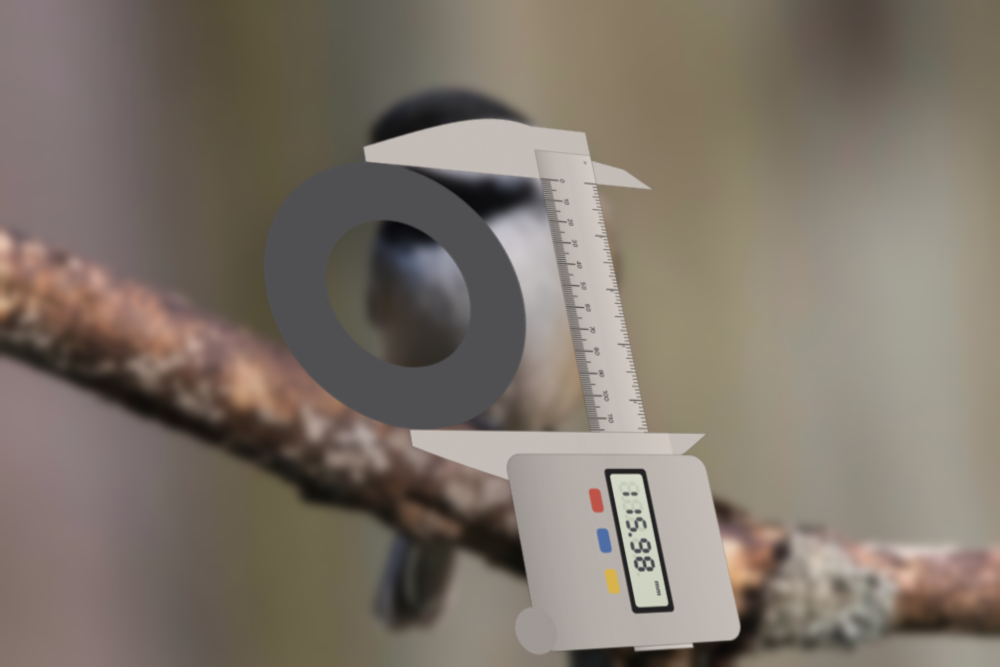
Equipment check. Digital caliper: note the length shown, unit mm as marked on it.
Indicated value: 115.98 mm
